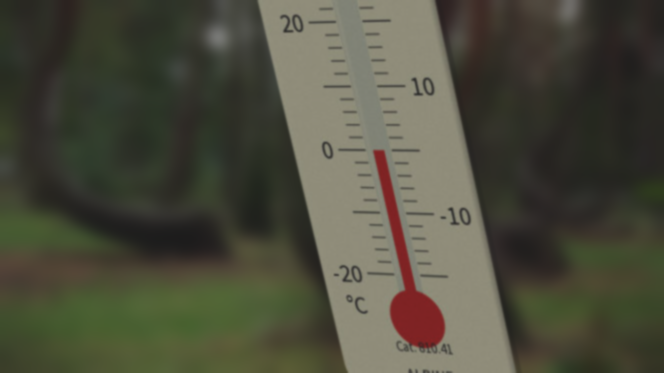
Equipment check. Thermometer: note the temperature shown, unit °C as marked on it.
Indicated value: 0 °C
